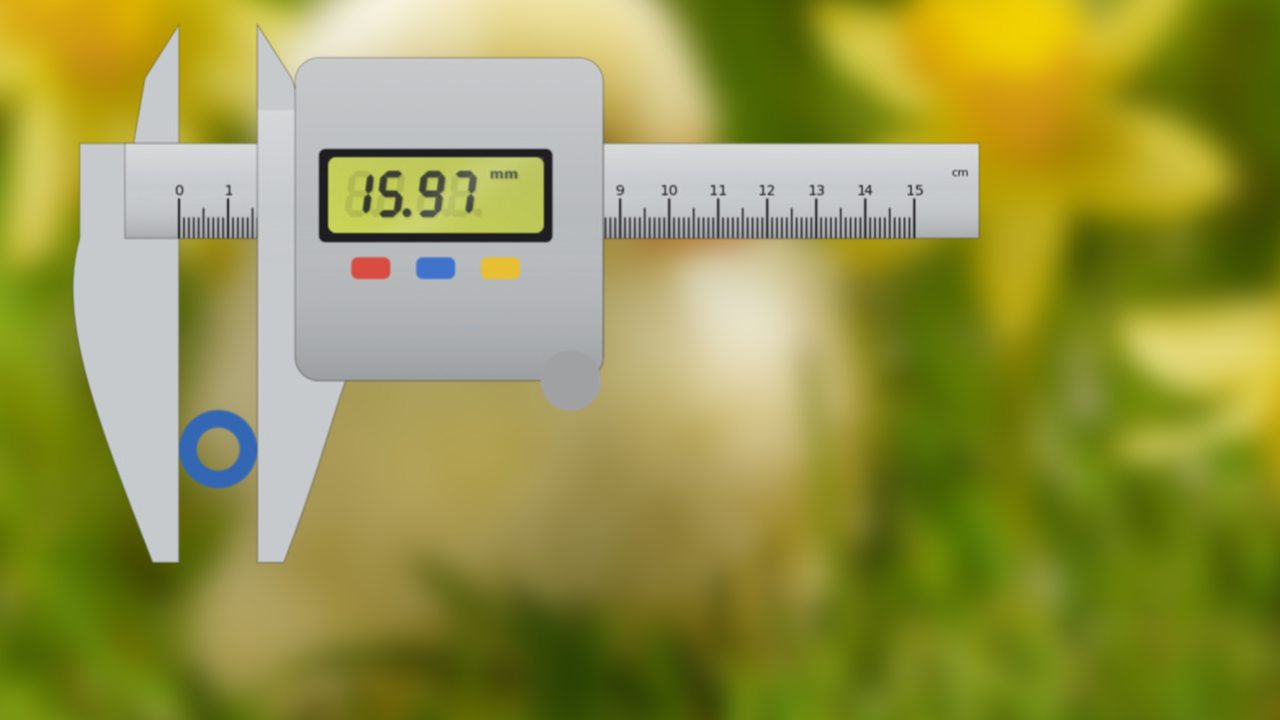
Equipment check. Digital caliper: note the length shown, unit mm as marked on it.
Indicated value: 15.97 mm
